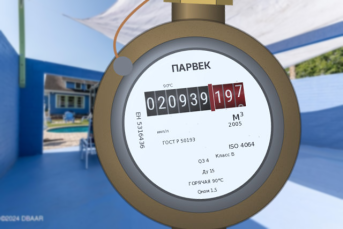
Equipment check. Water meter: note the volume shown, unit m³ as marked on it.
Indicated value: 20939.197 m³
